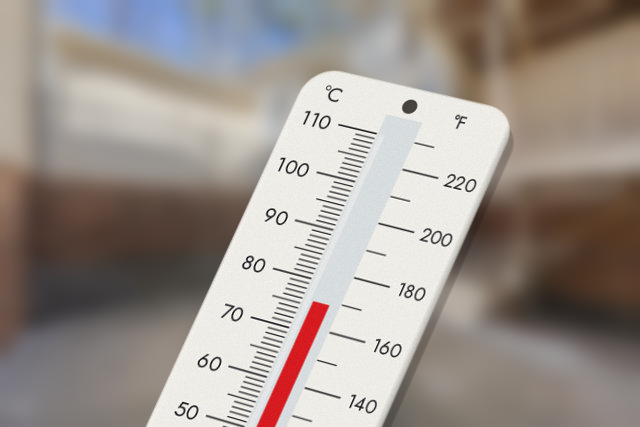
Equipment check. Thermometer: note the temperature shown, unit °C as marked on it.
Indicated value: 76 °C
